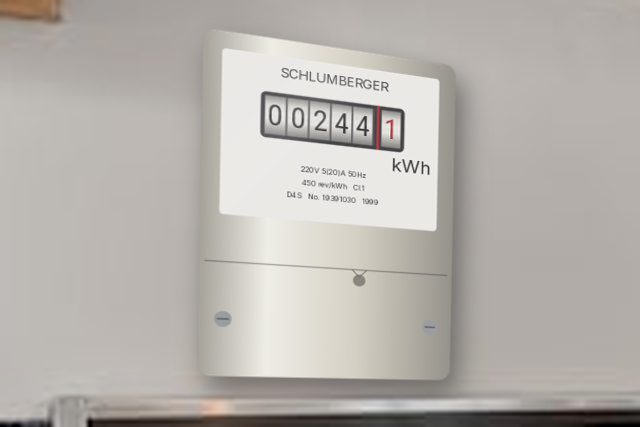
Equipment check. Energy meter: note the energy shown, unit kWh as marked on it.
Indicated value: 244.1 kWh
